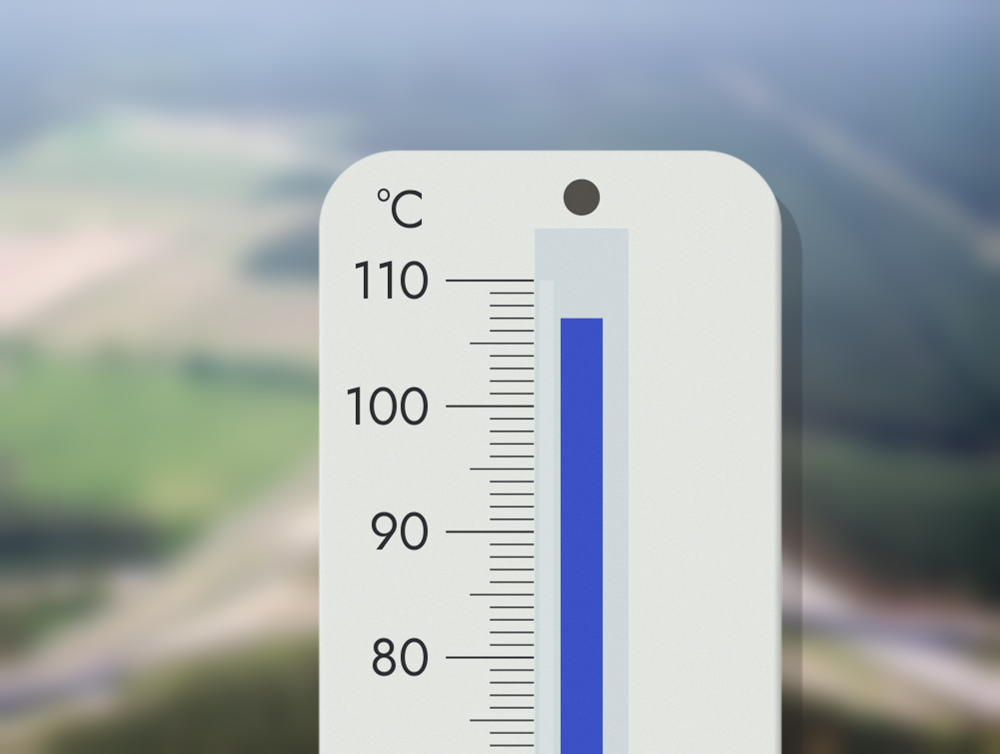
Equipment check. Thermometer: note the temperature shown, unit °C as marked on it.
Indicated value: 107 °C
